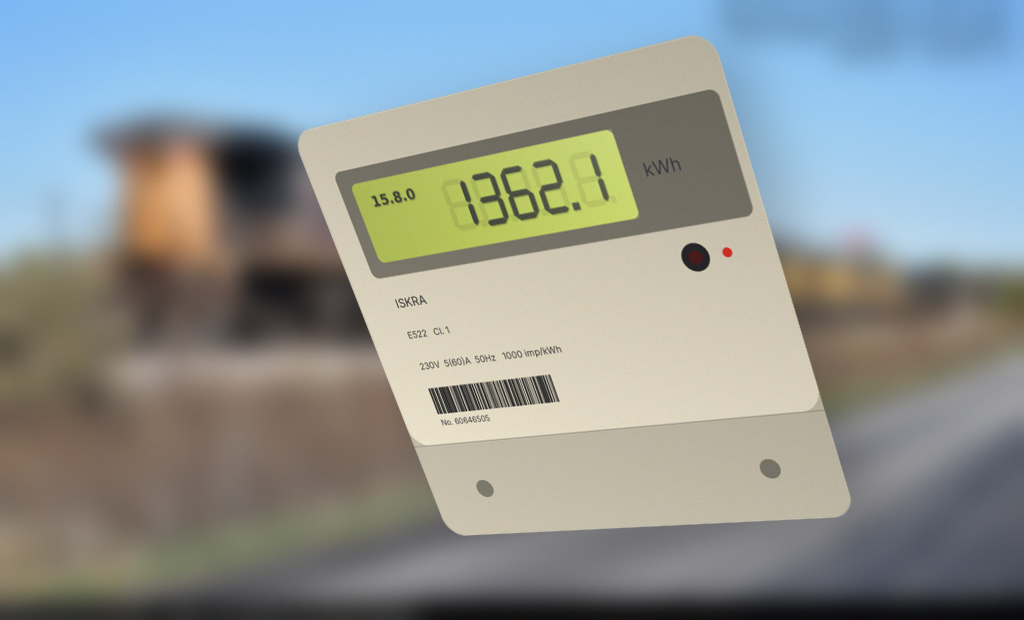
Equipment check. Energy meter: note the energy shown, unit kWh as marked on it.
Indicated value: 1362.1 kWh
